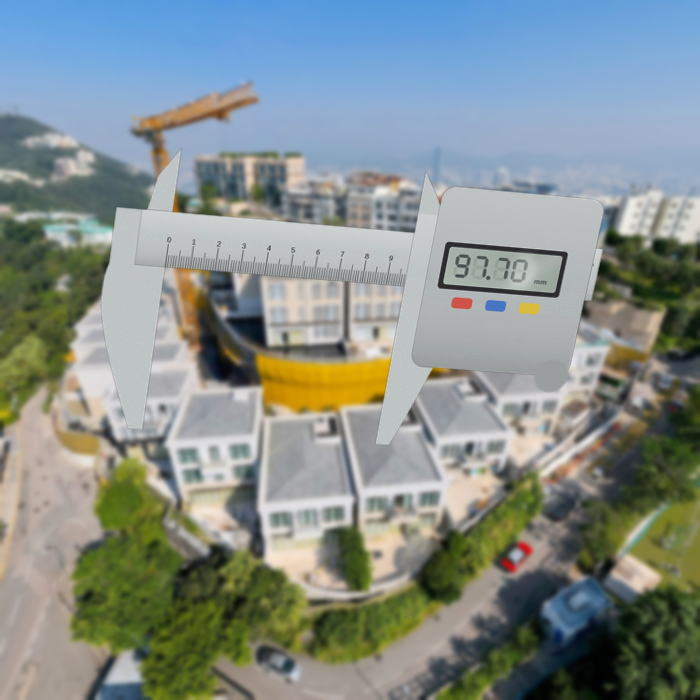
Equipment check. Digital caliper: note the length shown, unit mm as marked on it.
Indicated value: 97.70 mm
